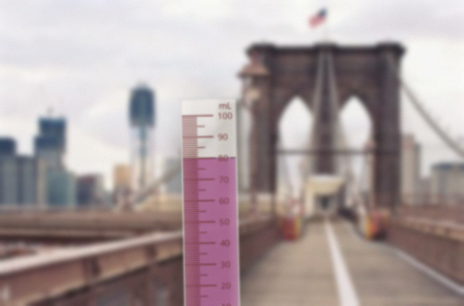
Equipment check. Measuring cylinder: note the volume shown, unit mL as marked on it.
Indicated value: 80 mL
